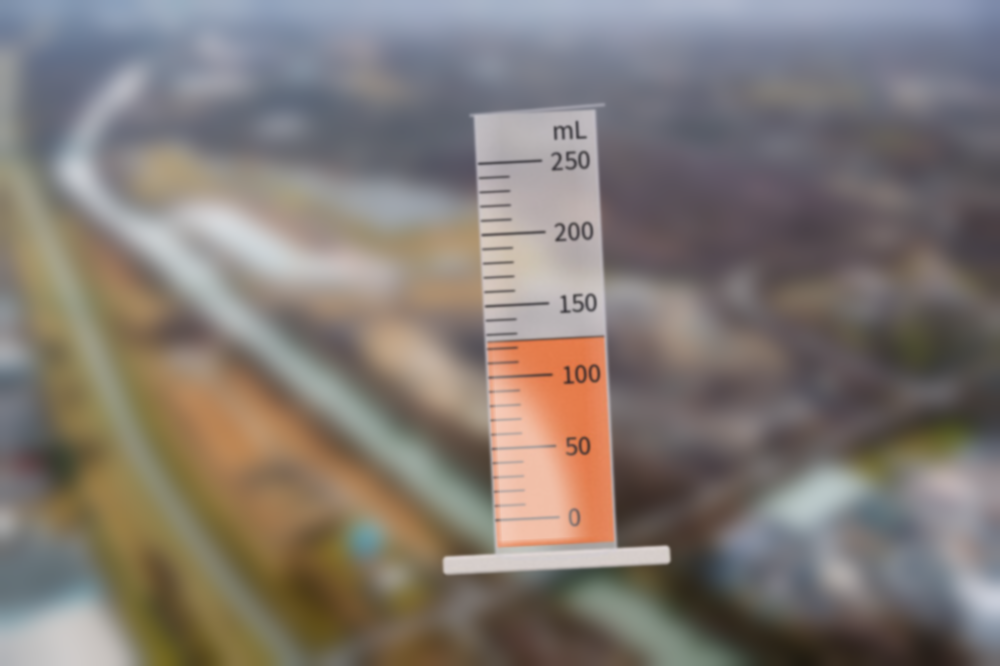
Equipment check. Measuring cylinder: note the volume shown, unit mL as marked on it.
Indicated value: 125 mL
